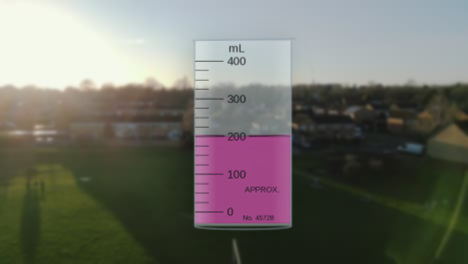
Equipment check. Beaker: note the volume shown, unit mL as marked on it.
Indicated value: 200 mL
